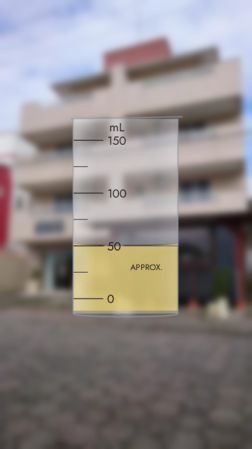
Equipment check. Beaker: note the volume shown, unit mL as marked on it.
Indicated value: 50 mL
